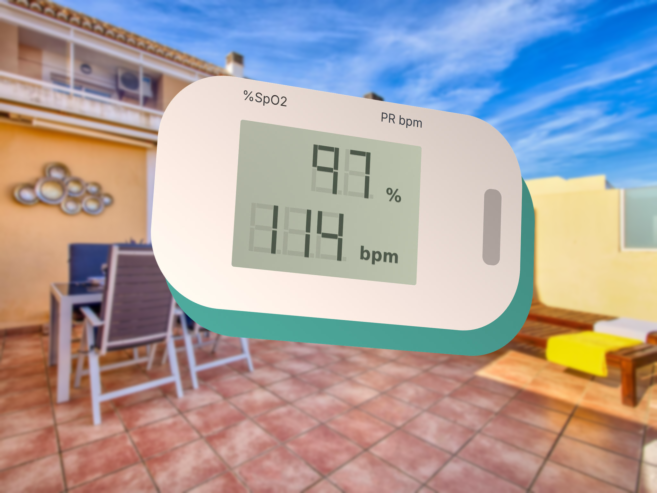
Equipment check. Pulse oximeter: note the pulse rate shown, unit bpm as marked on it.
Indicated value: 114 bpm
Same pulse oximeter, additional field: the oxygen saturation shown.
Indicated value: 97 %
